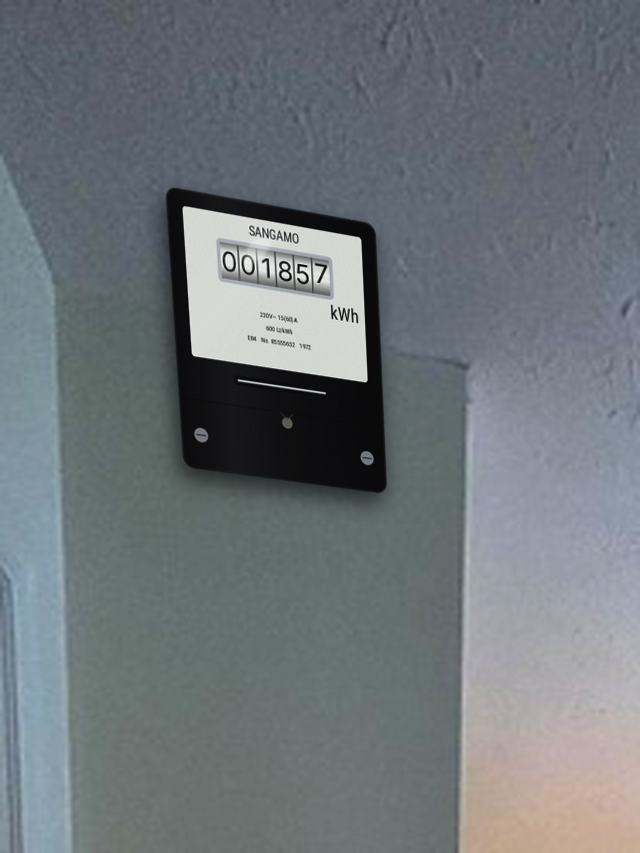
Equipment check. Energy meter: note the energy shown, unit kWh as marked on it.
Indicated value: 1857 kWh
